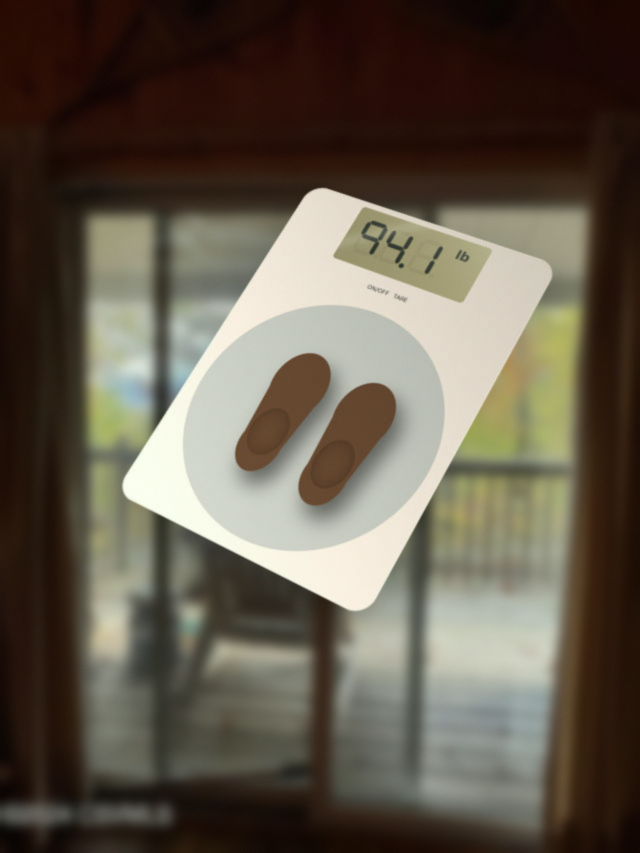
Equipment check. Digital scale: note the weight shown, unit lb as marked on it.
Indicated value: 94.1 lb
